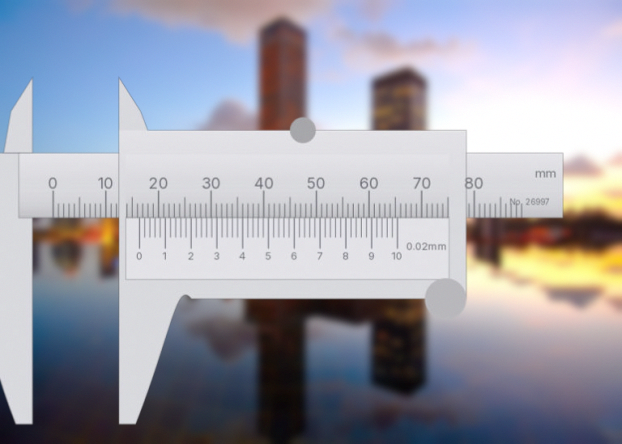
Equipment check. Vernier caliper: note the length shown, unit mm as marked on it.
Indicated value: 16.4 mm
